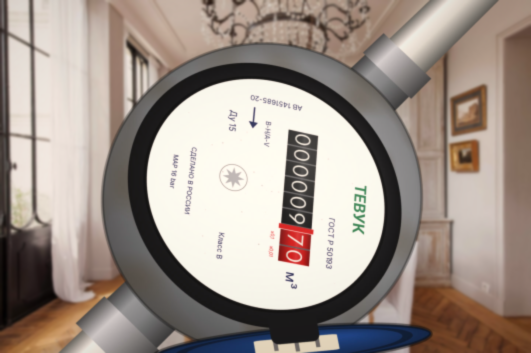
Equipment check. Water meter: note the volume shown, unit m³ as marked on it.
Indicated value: 9.70 m³
